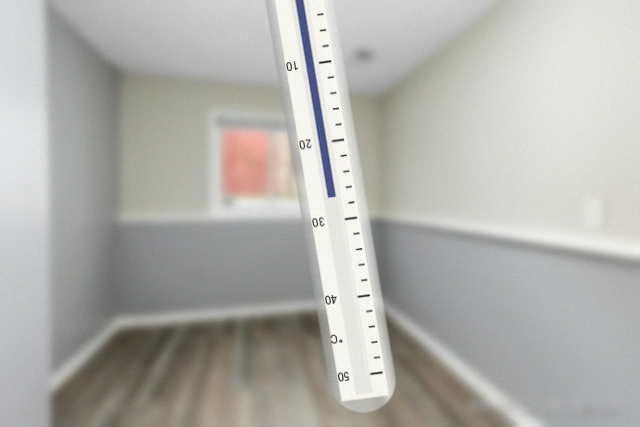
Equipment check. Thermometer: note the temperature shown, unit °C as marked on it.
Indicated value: 27 °C
